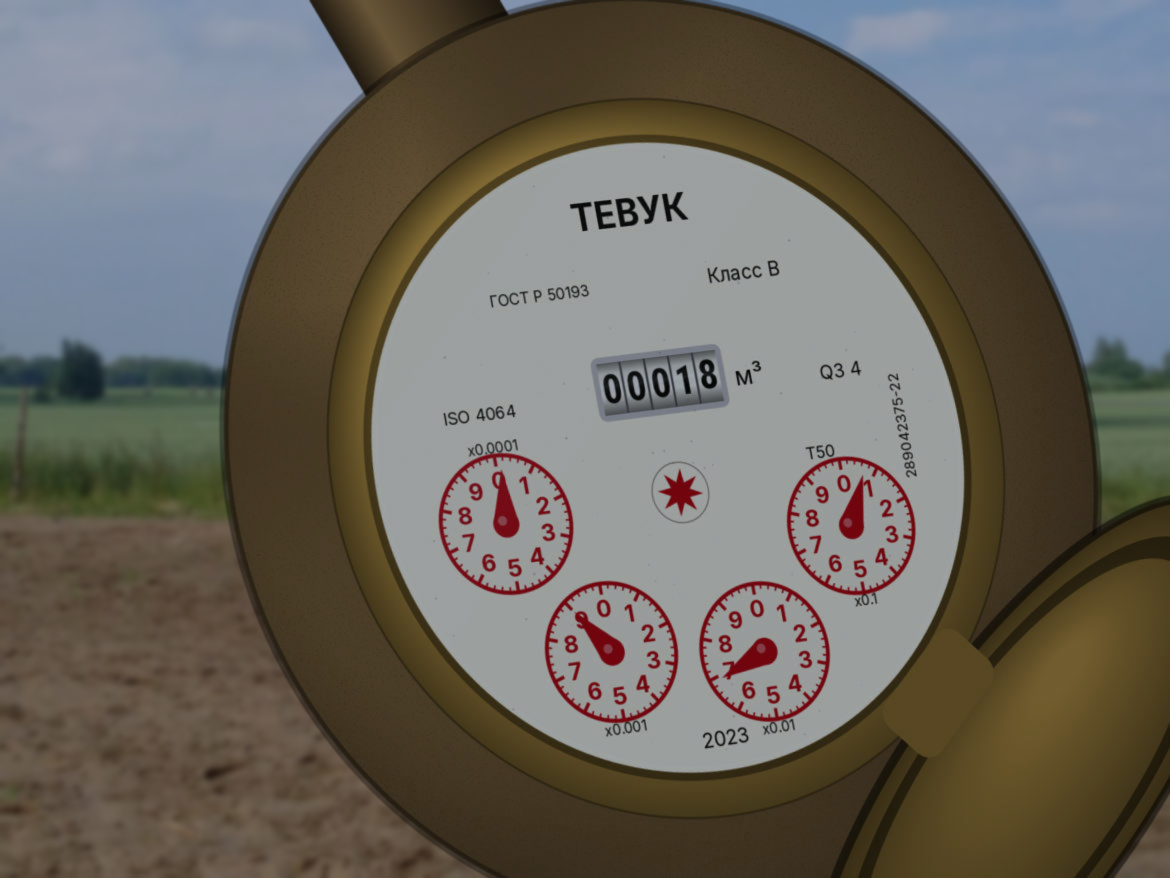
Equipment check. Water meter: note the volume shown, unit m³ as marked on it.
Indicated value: 18.0690 m³
